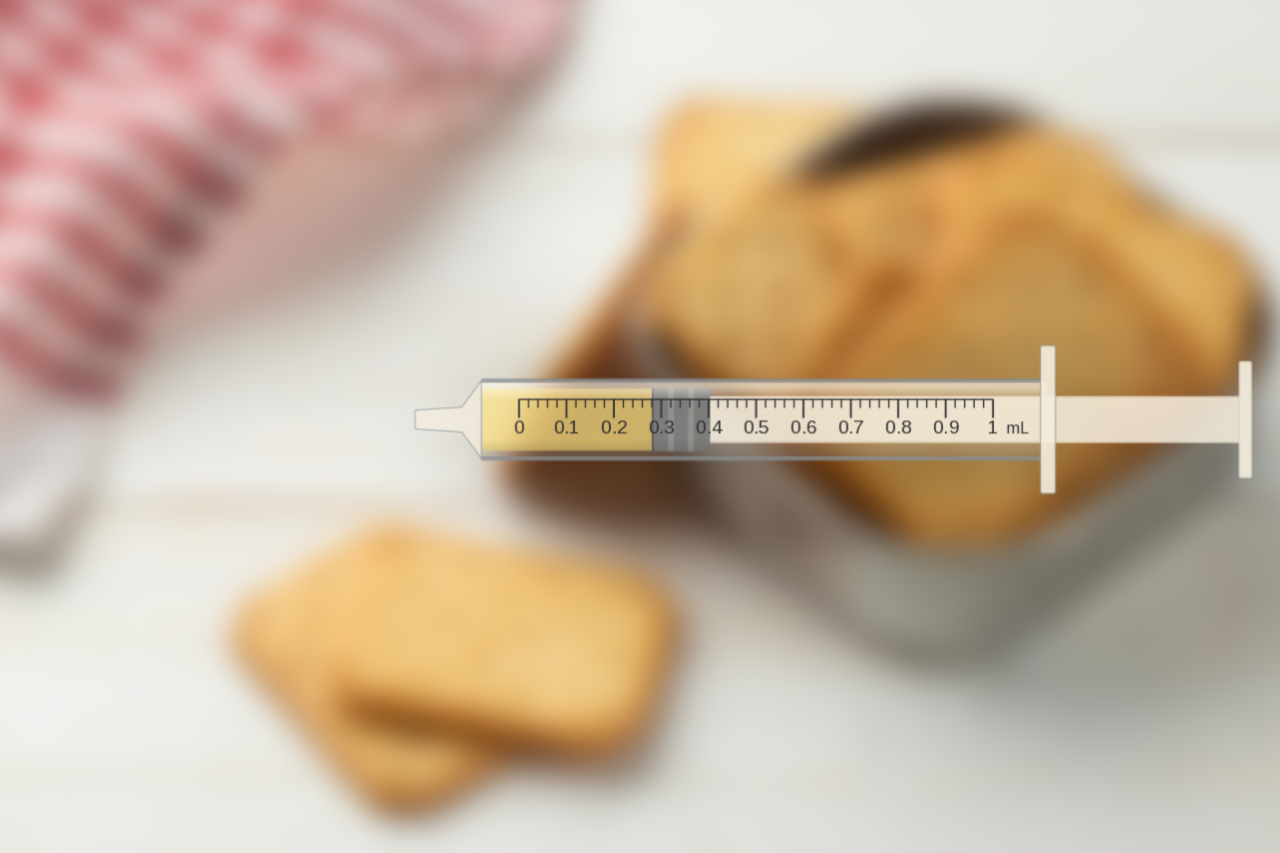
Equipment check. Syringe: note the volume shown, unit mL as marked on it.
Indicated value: 0.28 mL
